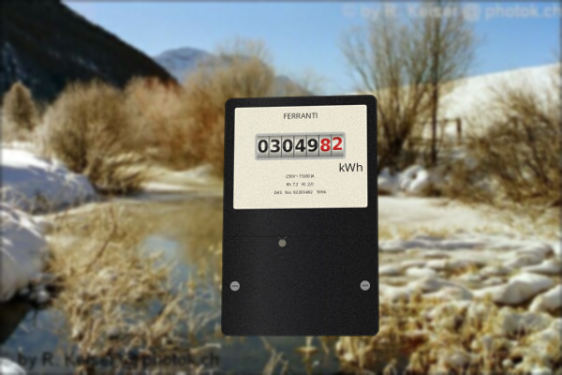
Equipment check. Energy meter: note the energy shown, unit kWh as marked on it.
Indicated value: 3049.82 kWh
